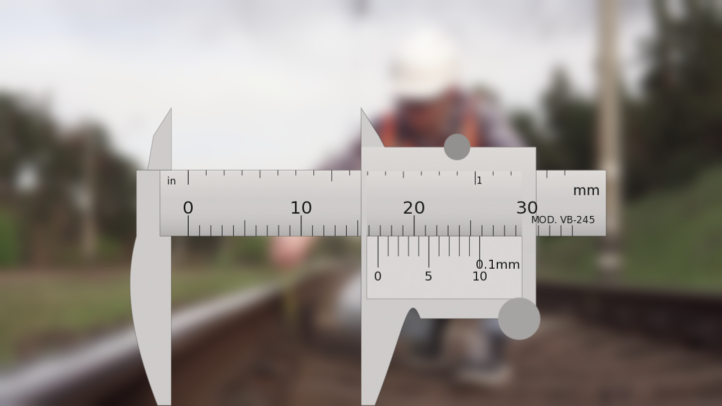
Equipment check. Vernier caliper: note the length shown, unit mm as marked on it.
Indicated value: 16.8 mm
